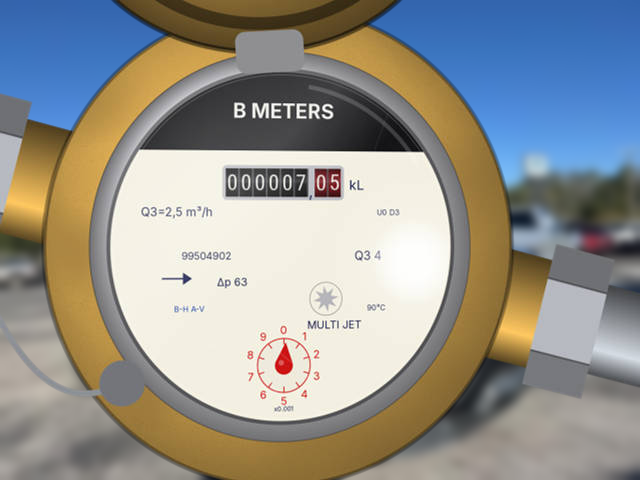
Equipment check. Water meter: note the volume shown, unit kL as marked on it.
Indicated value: 7.050 kL
